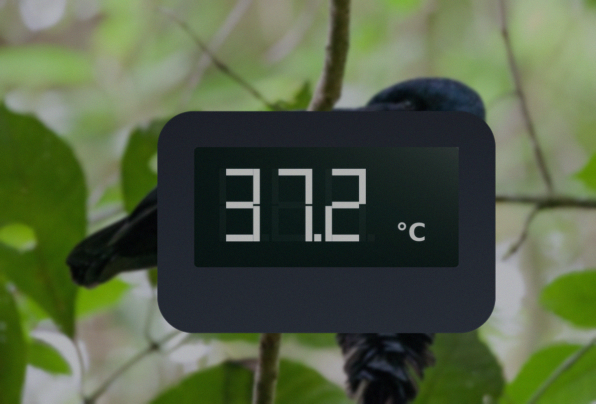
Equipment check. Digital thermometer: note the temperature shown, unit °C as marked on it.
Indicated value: 37.2 °C
